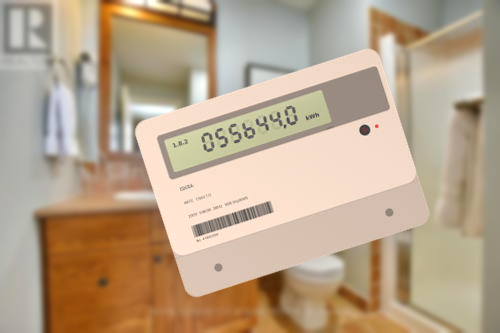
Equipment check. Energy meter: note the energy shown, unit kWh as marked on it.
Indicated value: 55644.0 kWh
